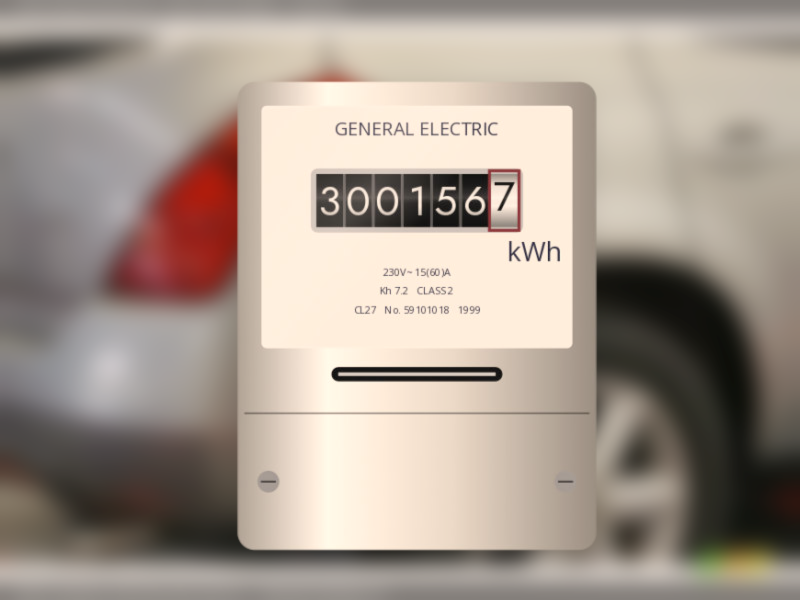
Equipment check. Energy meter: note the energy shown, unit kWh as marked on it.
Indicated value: 300156.7 kWh
